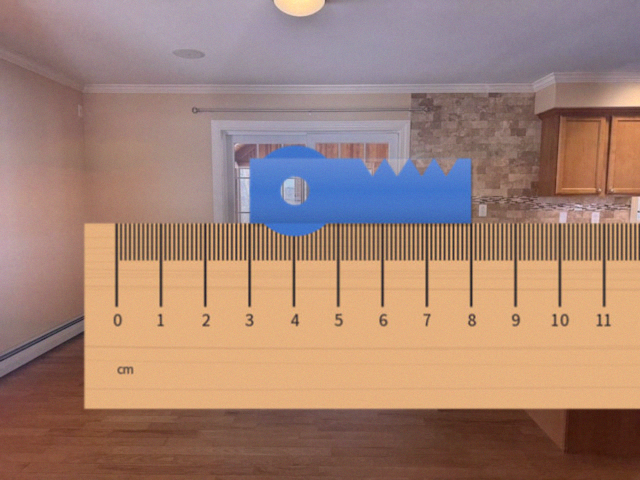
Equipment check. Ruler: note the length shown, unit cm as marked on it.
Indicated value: 5 cm
